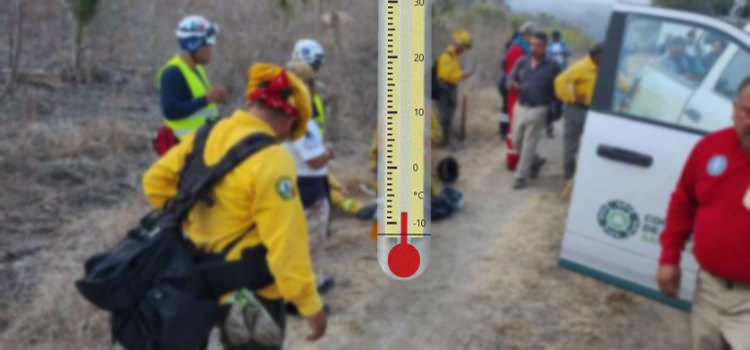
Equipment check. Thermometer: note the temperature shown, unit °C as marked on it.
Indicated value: -8 °C
